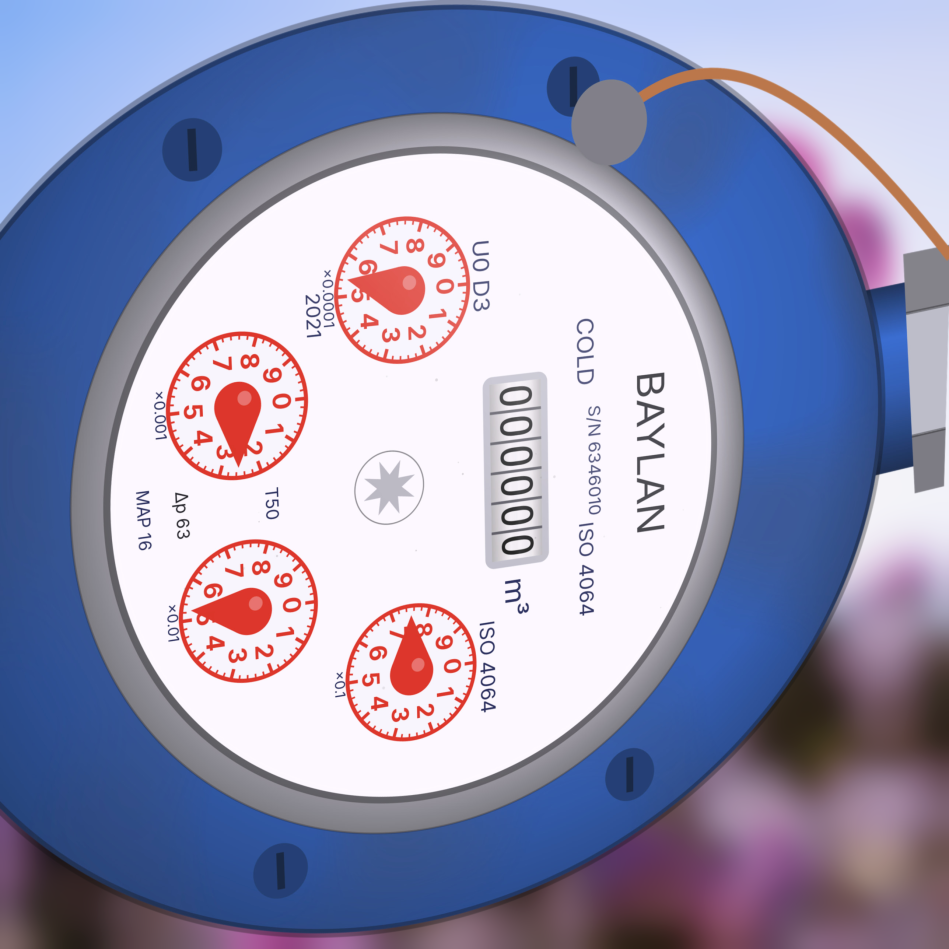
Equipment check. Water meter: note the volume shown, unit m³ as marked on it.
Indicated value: 0.7525 m³
